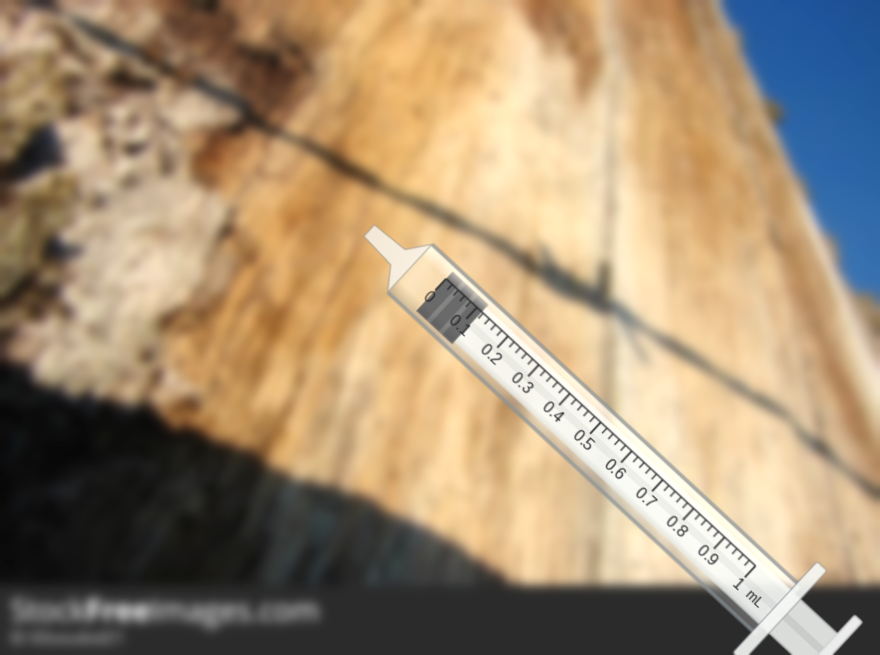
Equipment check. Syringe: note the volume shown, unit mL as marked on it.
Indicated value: 0 mL
